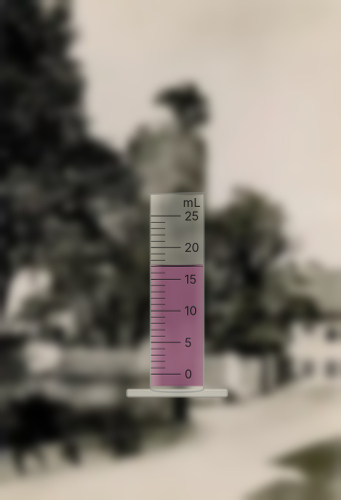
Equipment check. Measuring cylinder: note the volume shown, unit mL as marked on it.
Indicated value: 17 mL
